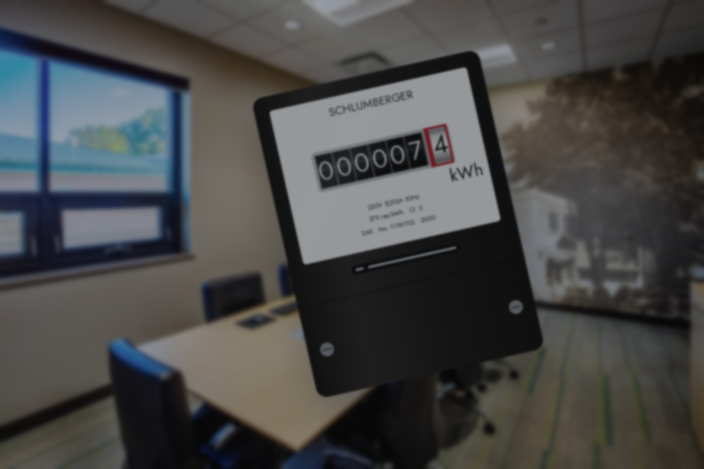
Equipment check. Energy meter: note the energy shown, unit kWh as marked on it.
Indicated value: 7.4 kWh
